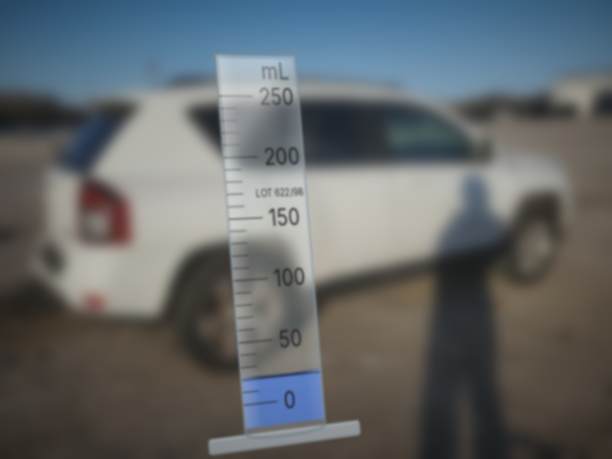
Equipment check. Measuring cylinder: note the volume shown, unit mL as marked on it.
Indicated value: 20 mL
